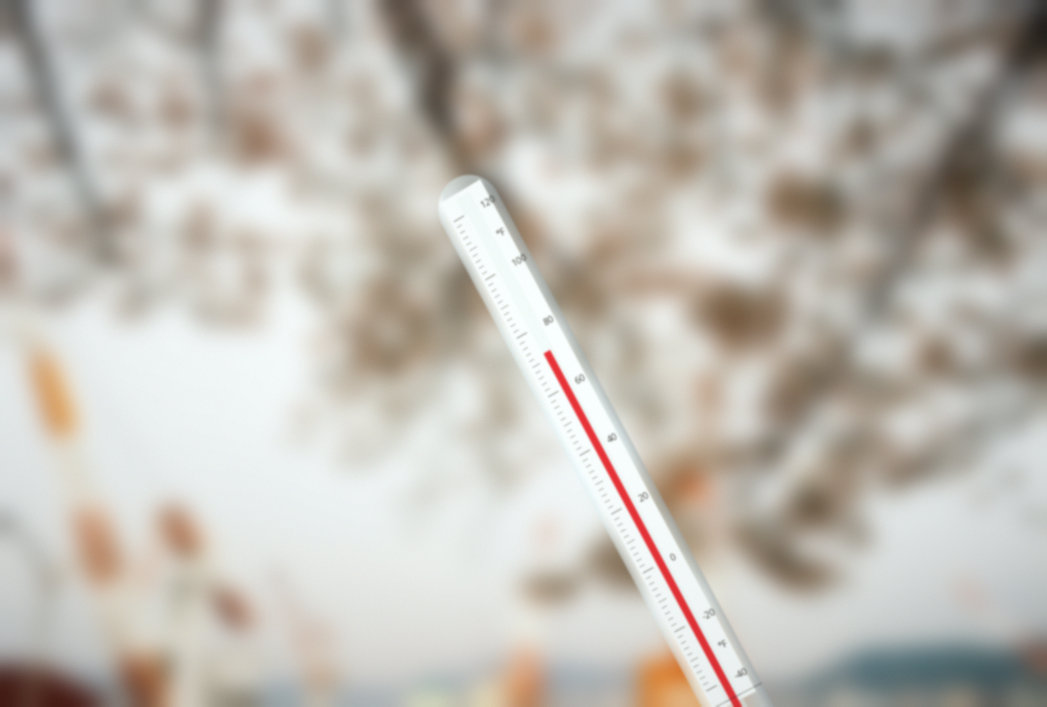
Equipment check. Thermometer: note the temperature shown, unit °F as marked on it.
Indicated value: 72 °F
